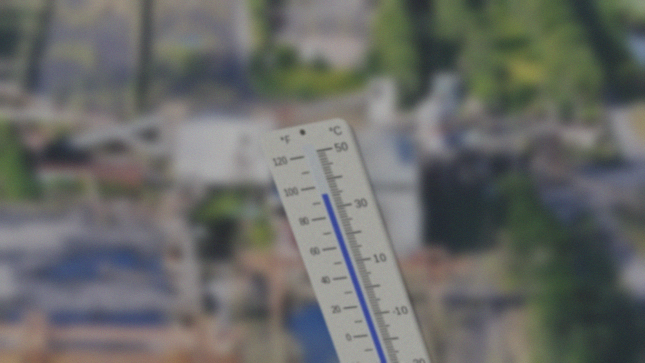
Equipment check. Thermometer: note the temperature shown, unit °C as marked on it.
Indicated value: 35 °C
